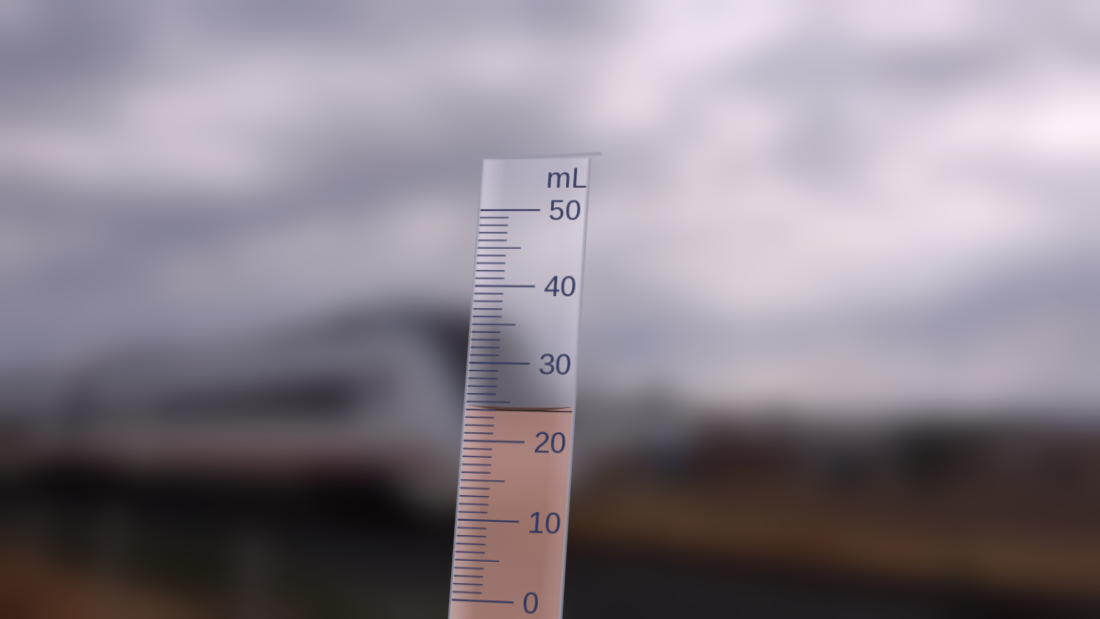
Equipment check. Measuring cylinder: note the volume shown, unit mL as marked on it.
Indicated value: 24 mL
